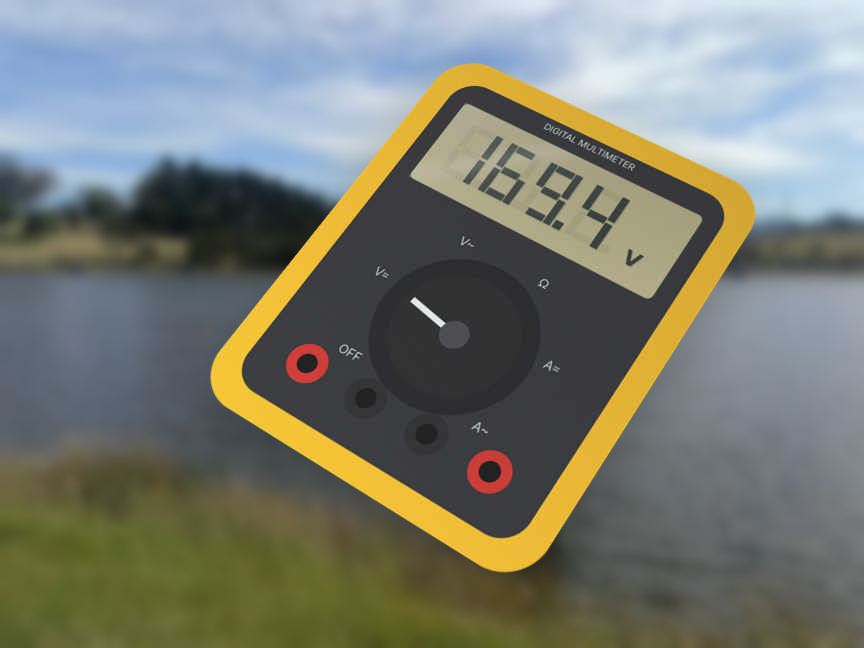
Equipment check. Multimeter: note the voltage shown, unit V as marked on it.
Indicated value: 169.4 V
